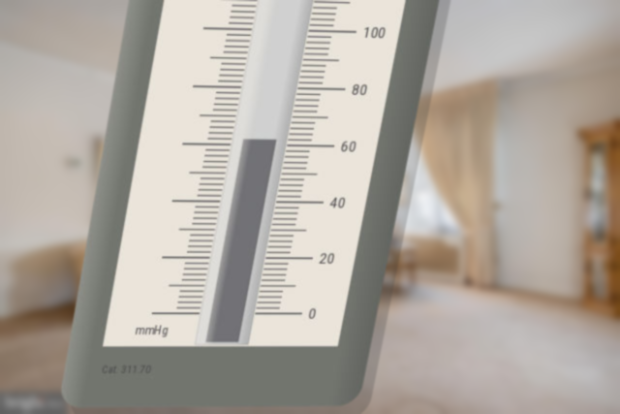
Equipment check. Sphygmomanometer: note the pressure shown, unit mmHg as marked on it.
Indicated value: 62 mmHg
